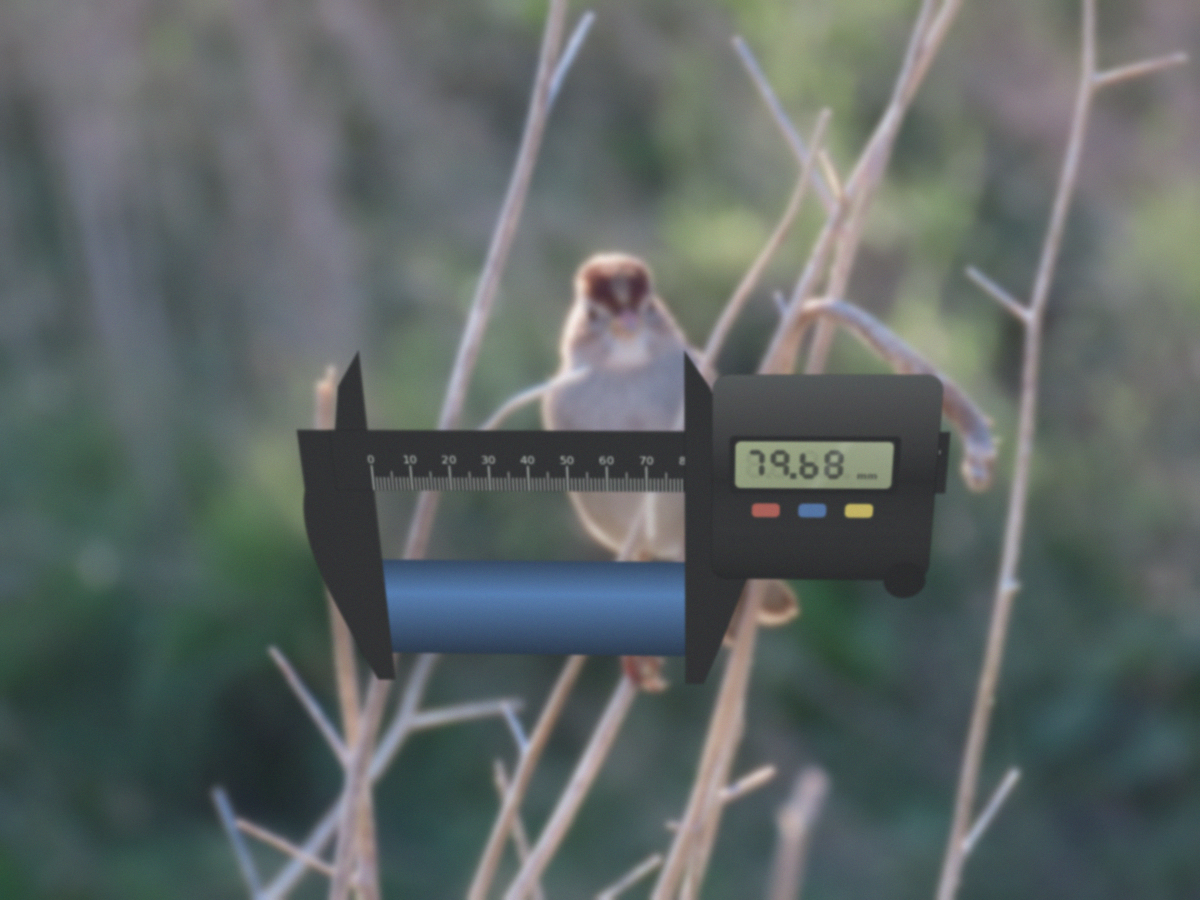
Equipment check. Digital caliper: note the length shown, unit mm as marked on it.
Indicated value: 79.68 mm
